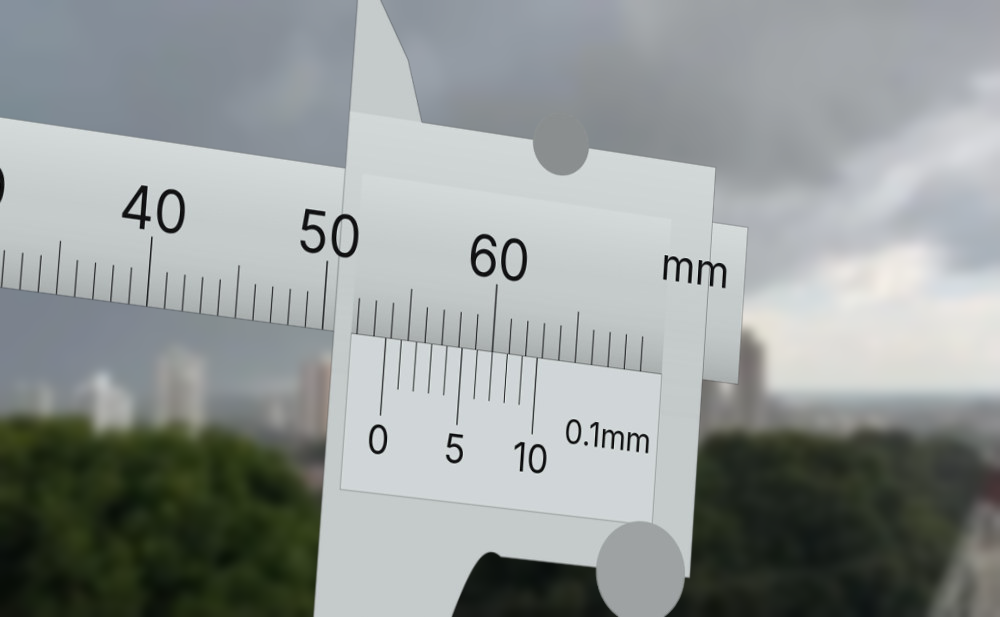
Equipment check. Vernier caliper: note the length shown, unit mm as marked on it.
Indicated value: 53.7 mm
